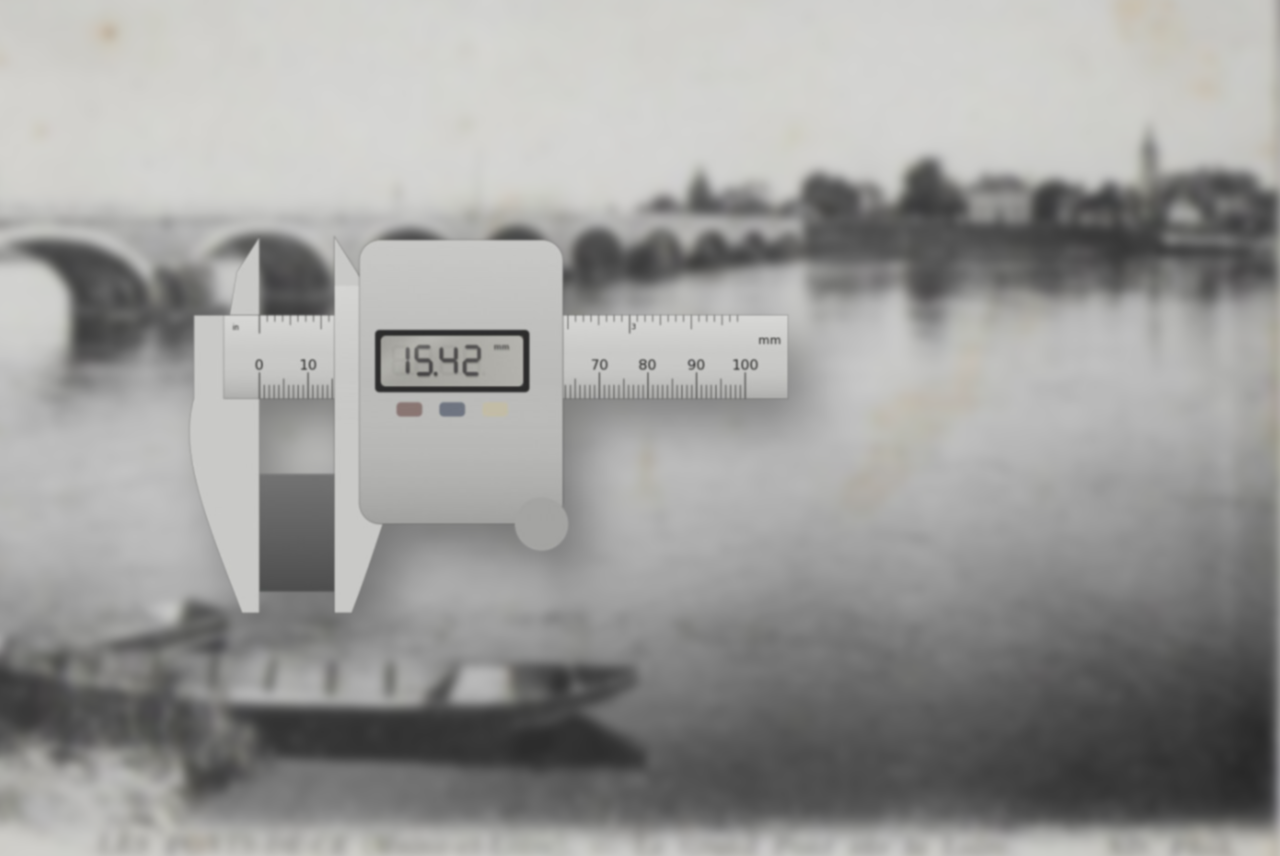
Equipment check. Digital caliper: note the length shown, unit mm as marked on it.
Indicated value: 15.42 mm
